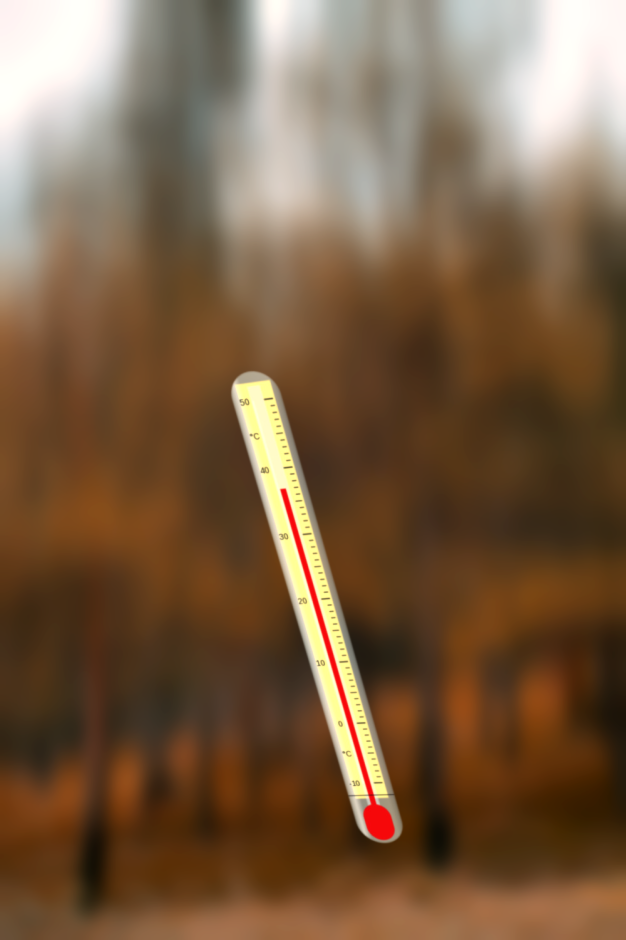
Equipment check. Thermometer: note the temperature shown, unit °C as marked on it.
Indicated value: 37 °C
